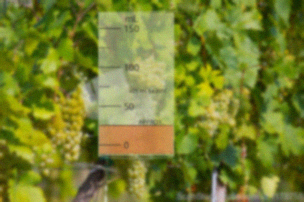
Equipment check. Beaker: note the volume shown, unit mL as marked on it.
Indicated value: 25 mL
